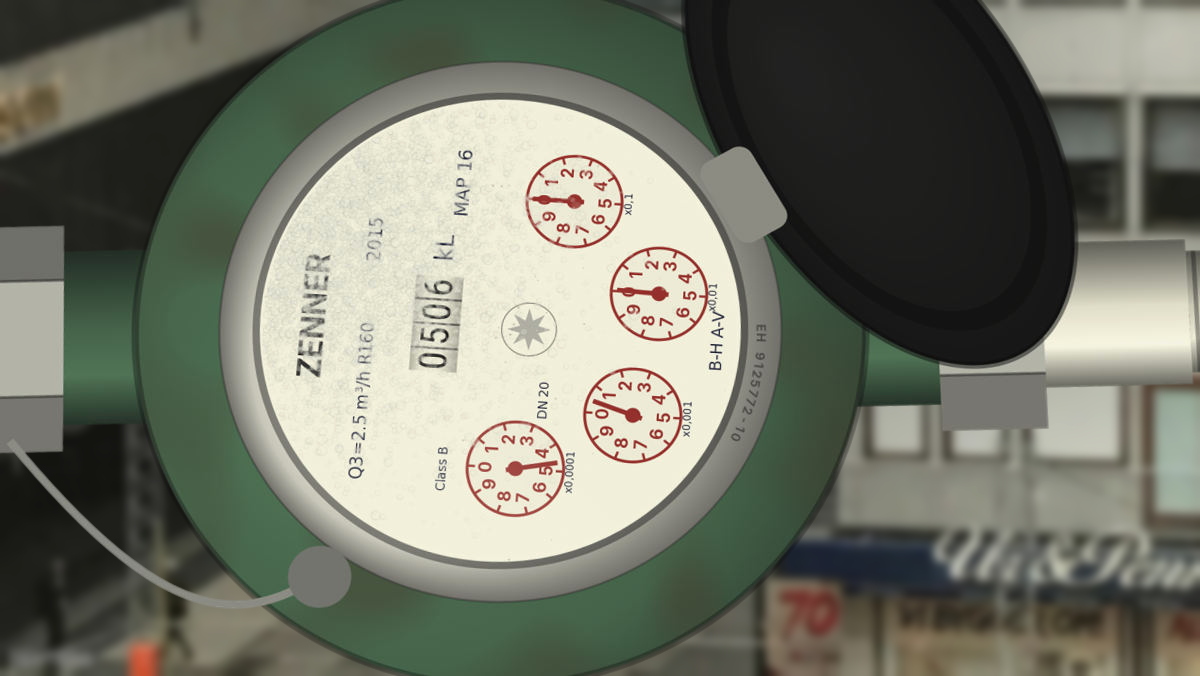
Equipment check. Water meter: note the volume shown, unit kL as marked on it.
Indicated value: 506.0004 kL
